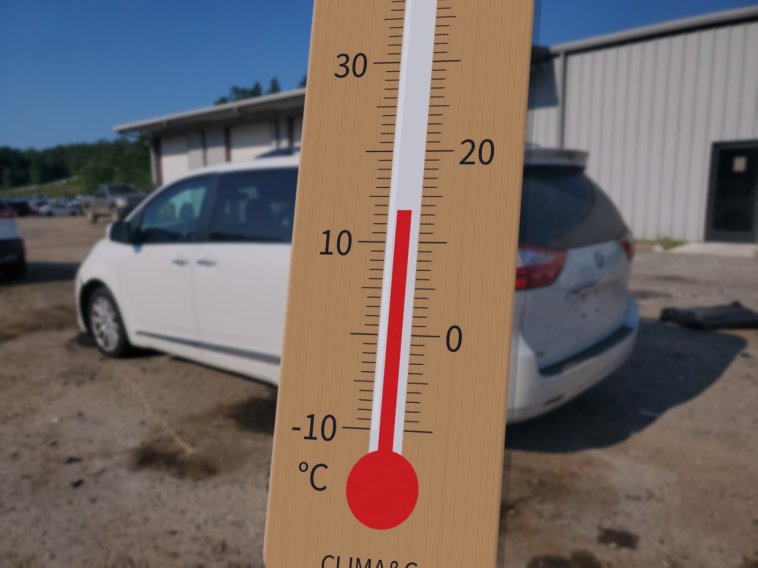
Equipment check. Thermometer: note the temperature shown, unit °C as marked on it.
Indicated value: 13.5 °C
